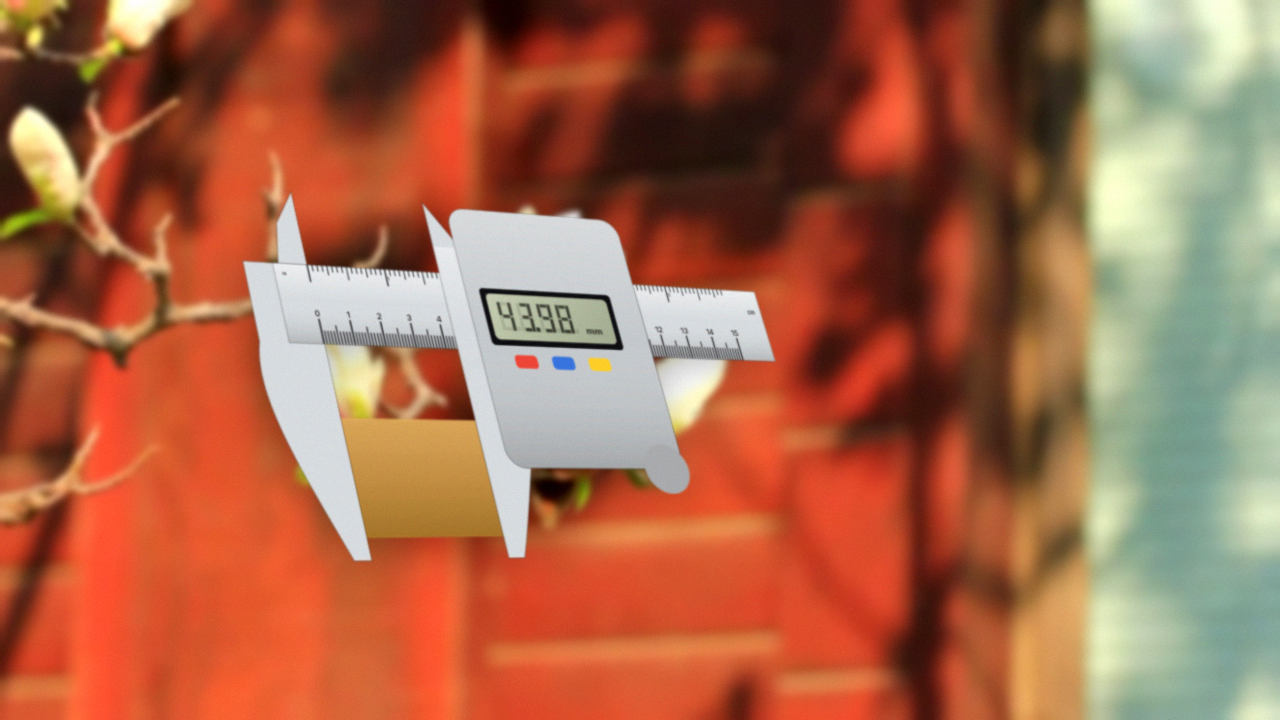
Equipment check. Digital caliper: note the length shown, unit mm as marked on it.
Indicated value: 43.98 mm
